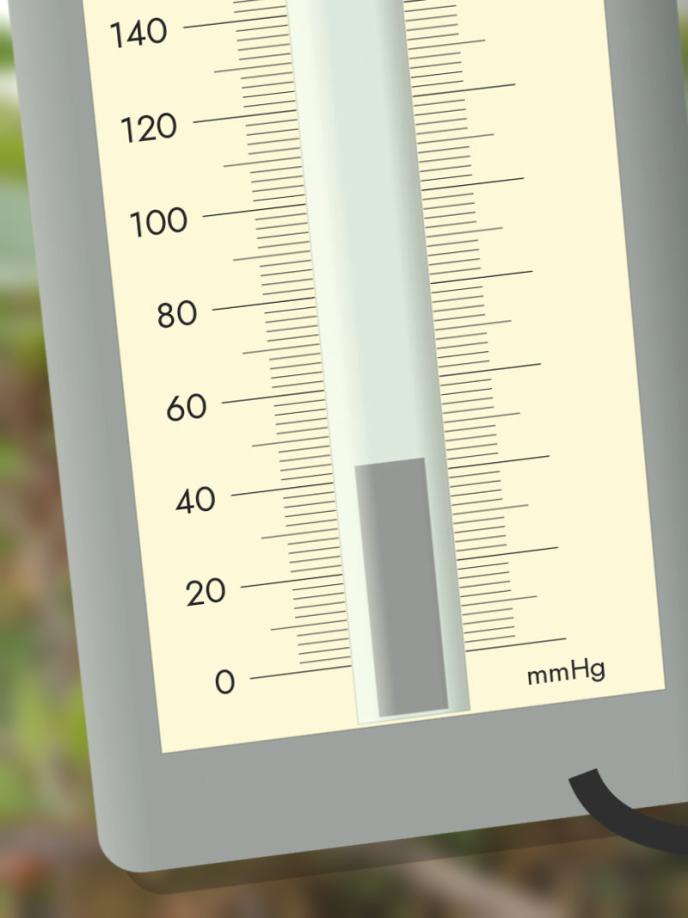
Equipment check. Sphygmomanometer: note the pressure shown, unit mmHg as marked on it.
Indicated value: 43 mmHg
